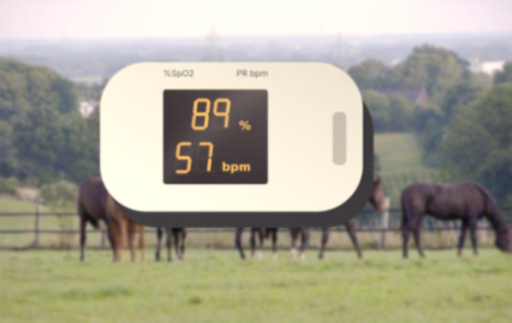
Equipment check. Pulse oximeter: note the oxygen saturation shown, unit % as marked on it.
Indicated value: 89 %
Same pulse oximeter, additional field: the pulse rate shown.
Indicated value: 57 bpm
